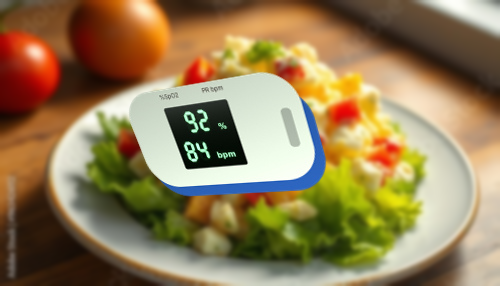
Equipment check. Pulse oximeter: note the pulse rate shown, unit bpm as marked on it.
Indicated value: 84 bpm
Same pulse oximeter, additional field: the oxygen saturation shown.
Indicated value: 92 %
